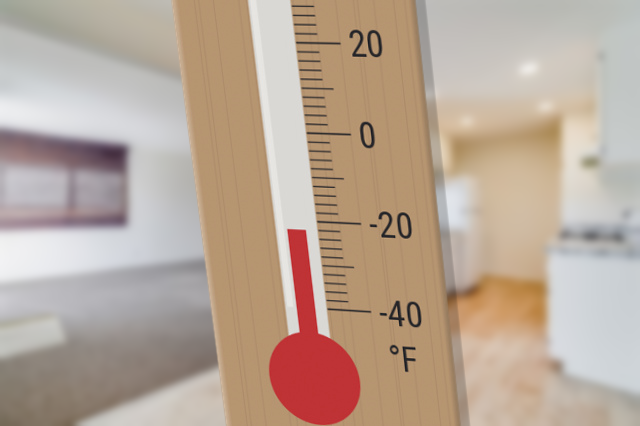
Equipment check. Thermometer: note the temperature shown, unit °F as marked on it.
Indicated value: -22 °F
